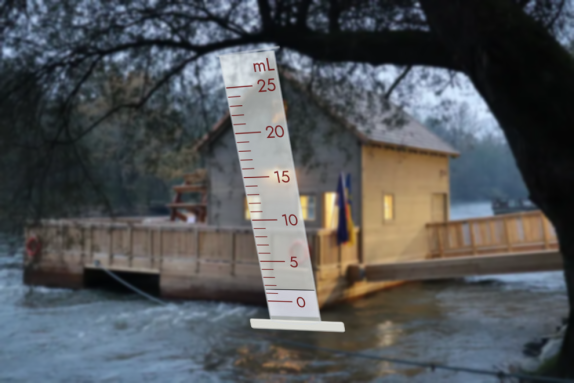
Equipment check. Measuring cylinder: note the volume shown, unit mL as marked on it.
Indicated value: 1.5 mL
